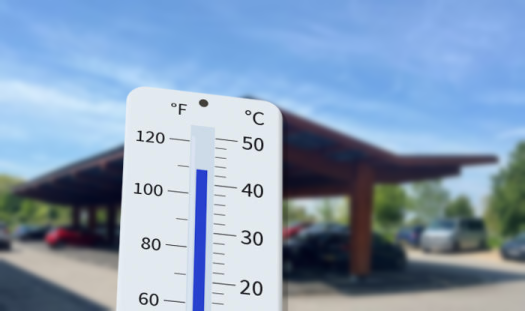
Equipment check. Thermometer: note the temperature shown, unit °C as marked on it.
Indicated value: 43 °C
